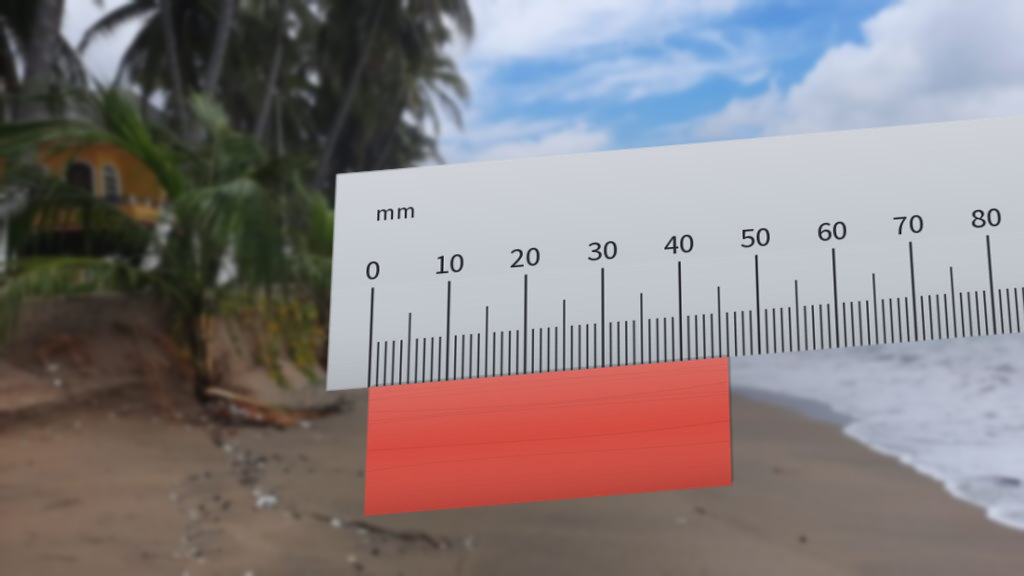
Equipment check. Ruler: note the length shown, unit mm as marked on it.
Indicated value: 46 mm
